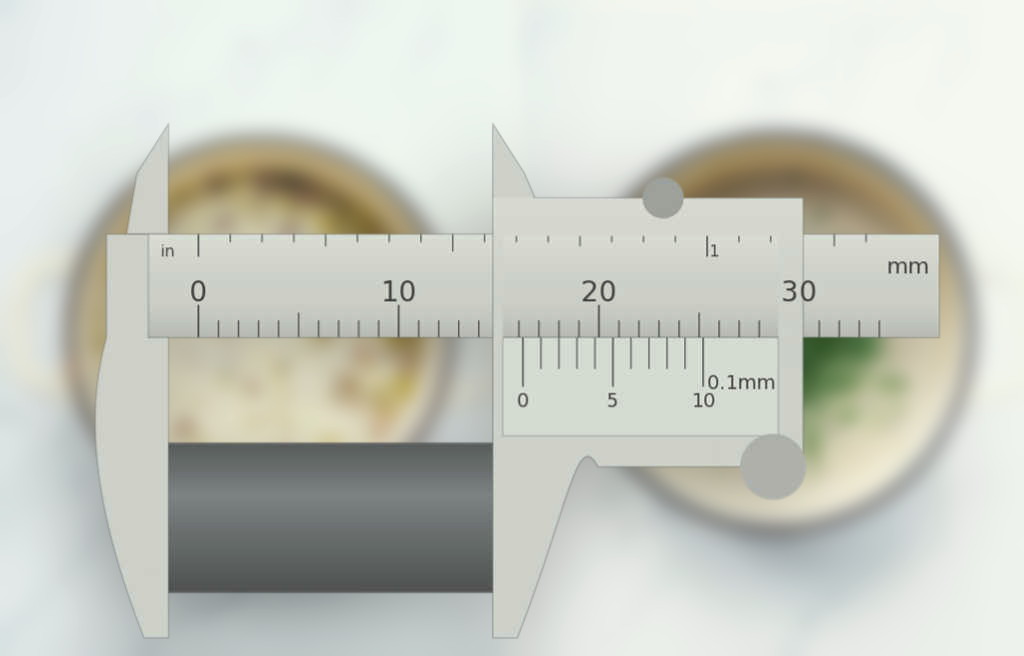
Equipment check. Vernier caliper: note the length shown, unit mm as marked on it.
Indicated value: 16.2 mm
